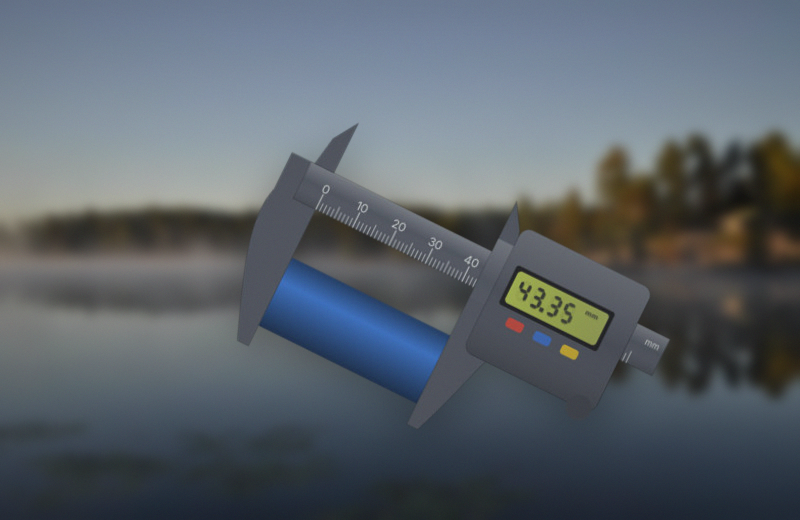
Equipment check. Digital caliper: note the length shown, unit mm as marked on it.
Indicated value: 43.35 mm
